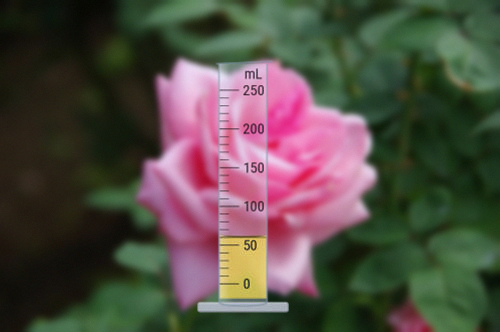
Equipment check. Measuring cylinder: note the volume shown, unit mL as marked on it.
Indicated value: 60 mL
